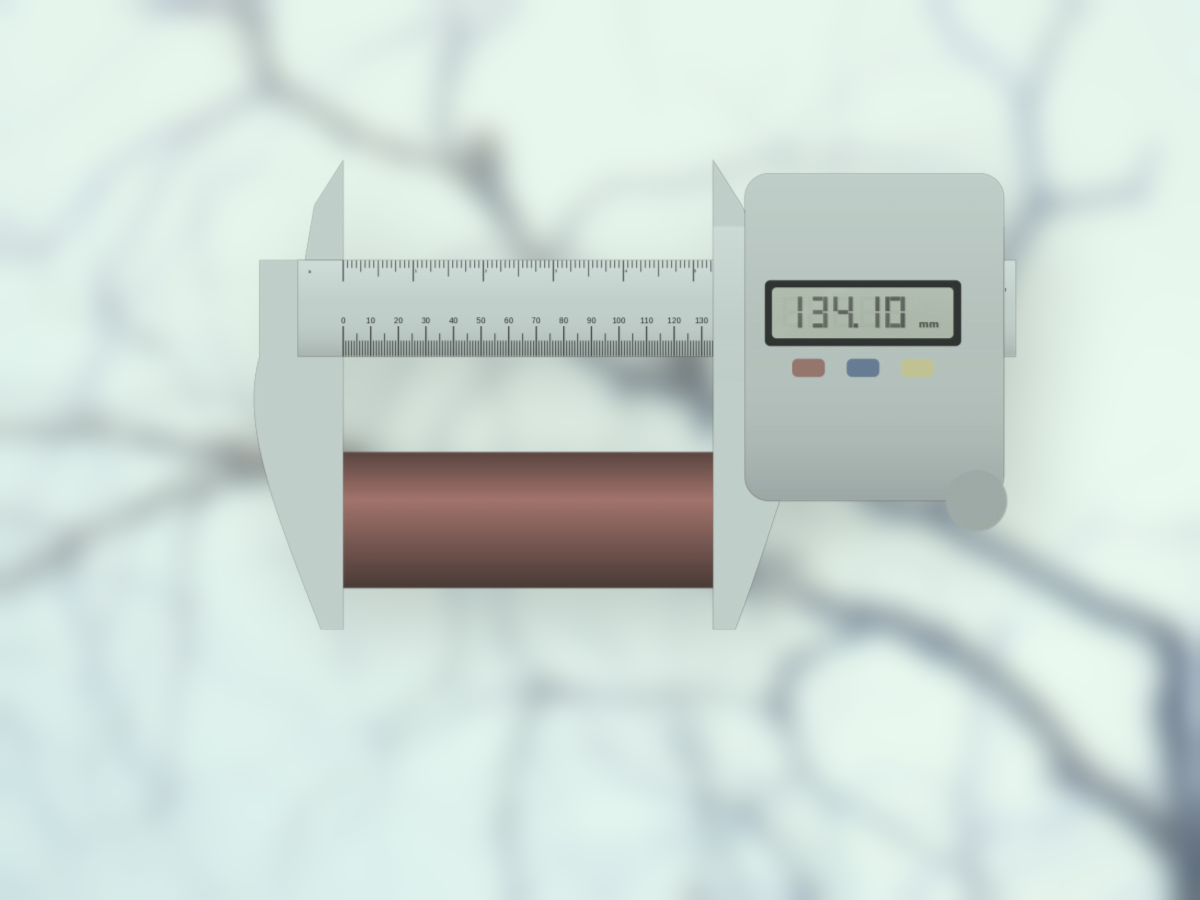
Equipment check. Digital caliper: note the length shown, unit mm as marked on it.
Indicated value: 134.10 mm
